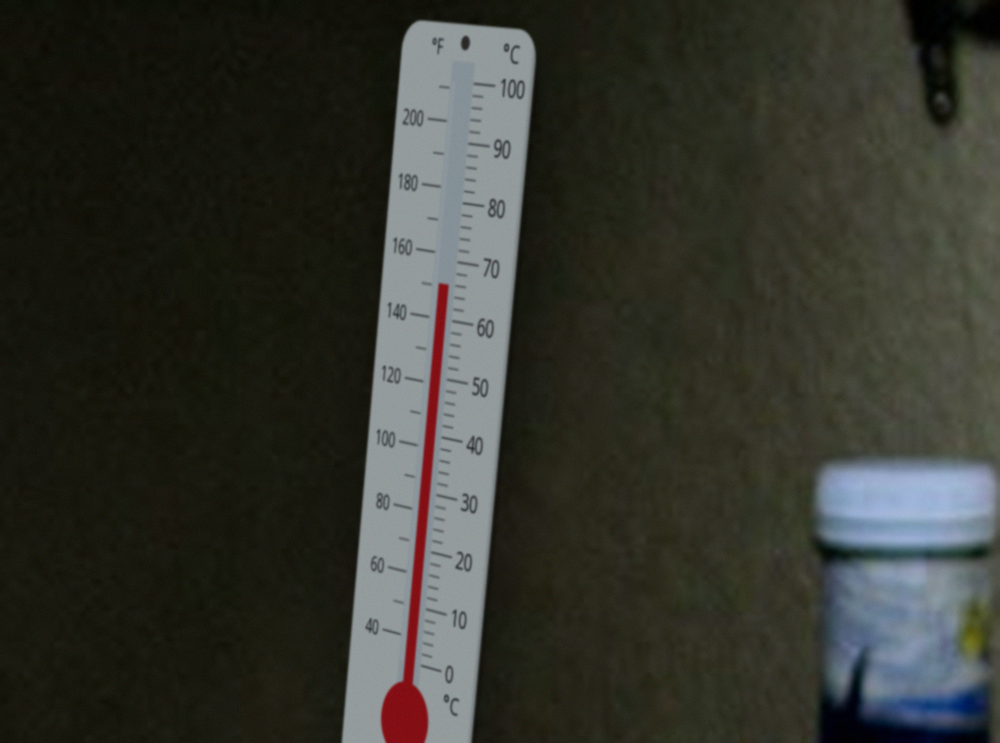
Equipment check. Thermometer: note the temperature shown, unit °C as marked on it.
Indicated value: 66 °C
